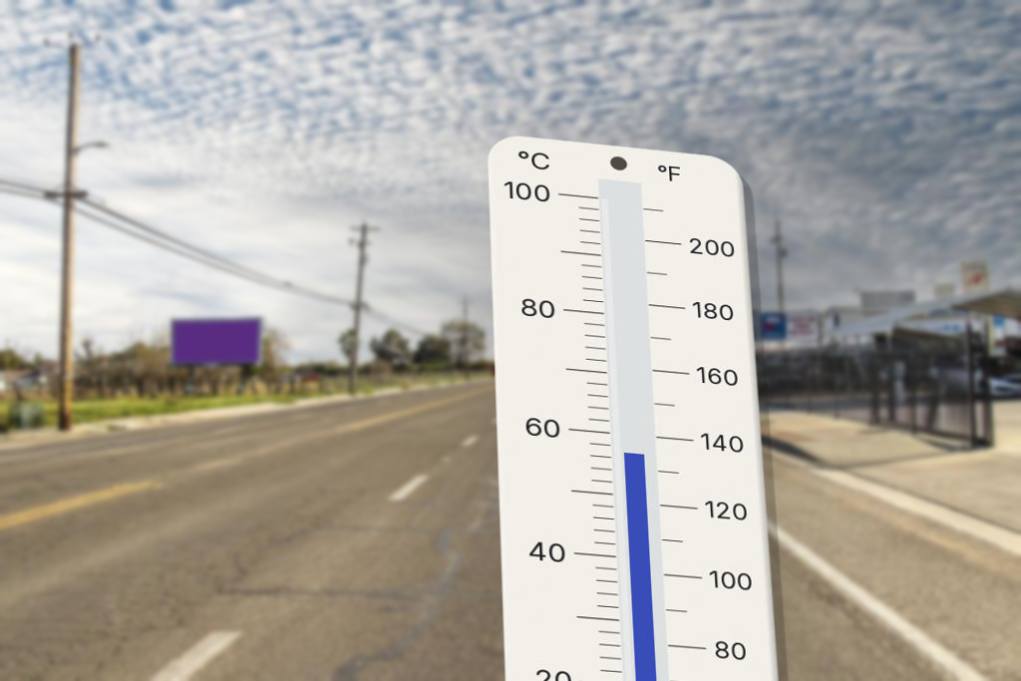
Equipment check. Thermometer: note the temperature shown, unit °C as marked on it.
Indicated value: 57 °C
